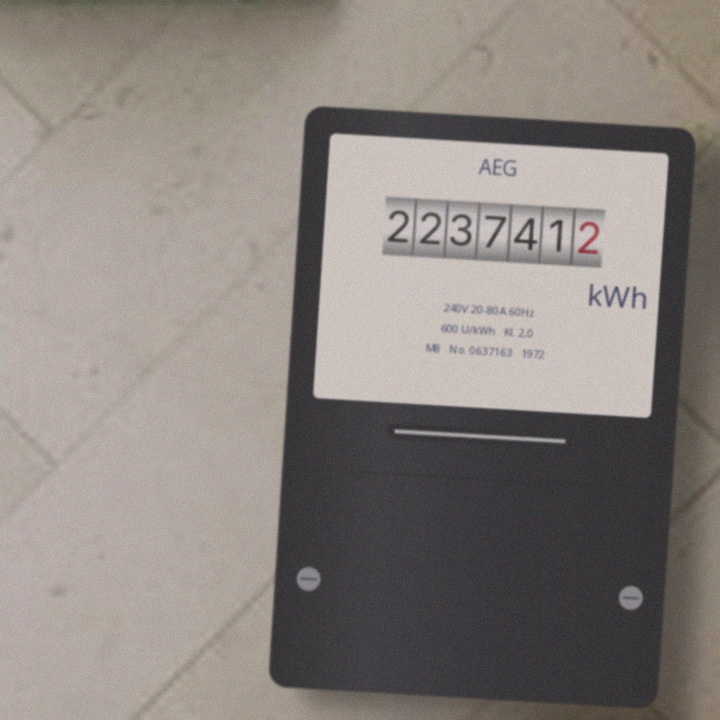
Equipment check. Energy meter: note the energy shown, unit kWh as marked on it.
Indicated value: 223741.2 kWh
